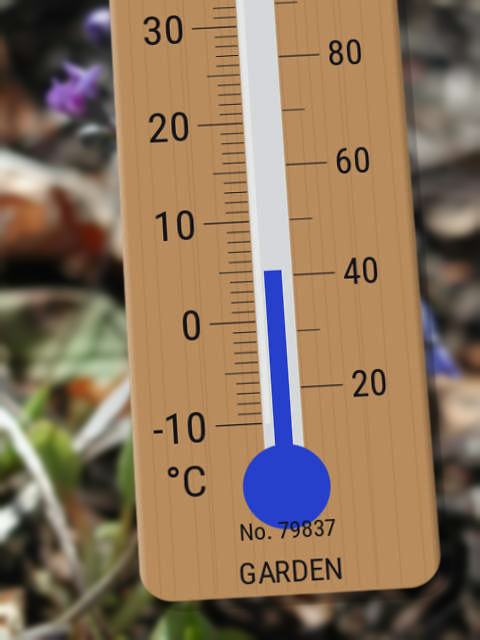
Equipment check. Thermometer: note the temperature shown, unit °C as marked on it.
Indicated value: 5 °C
